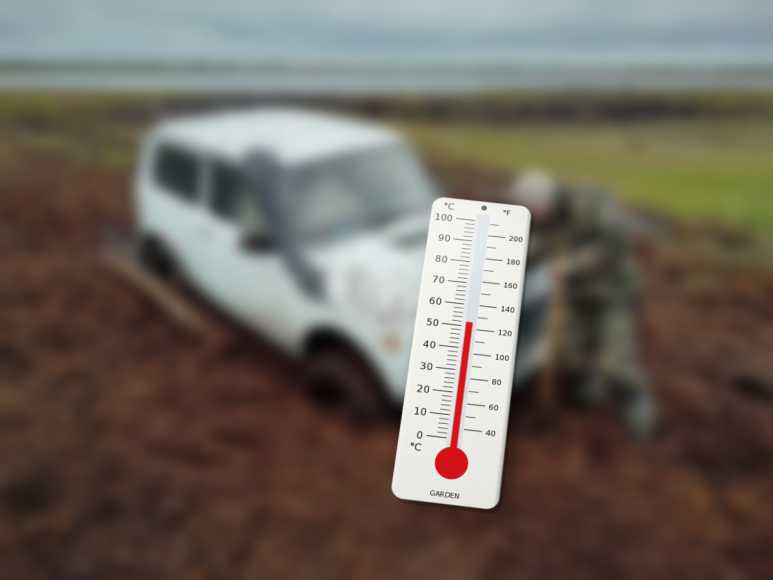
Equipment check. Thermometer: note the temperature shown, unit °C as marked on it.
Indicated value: 52 °C
